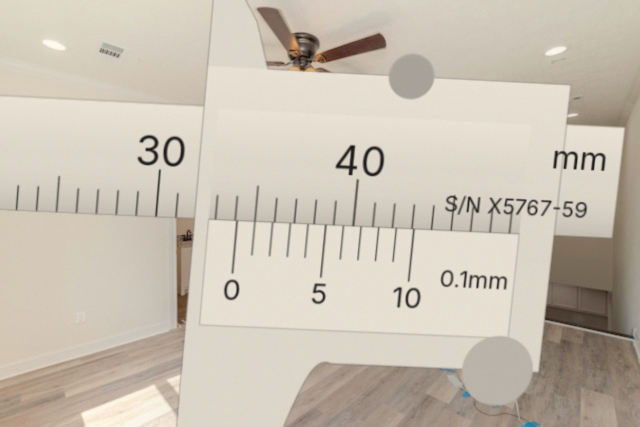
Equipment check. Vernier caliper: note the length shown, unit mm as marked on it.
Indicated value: 34.1 mm
